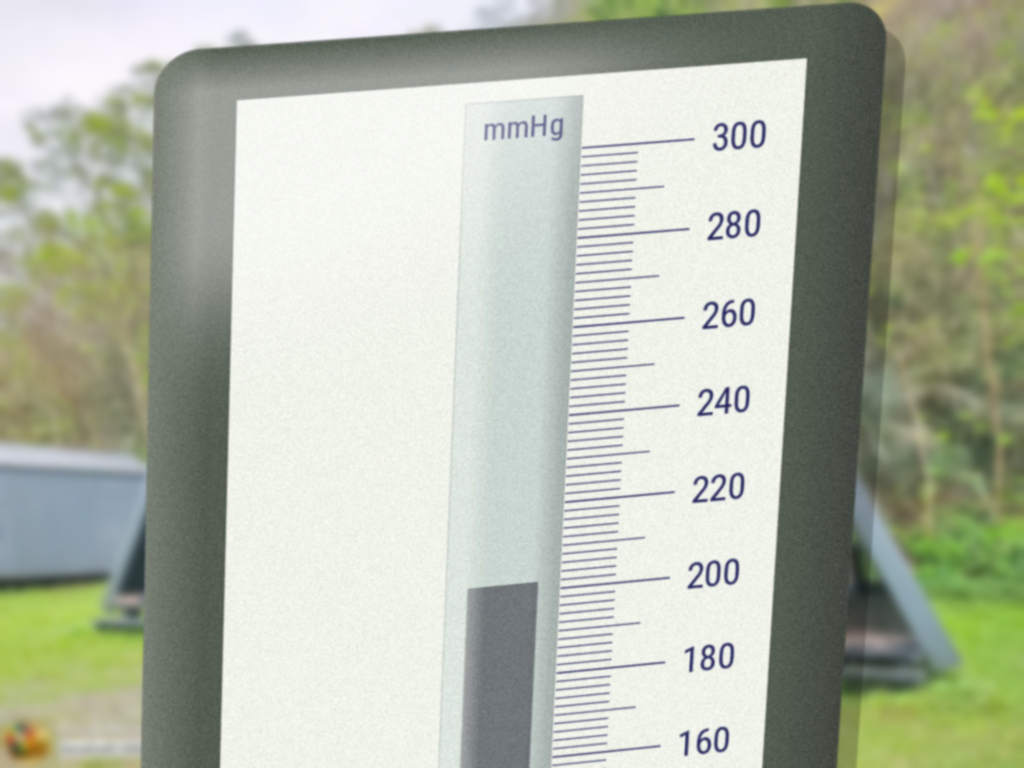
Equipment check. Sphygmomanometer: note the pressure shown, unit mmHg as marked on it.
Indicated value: 202 mmHg
